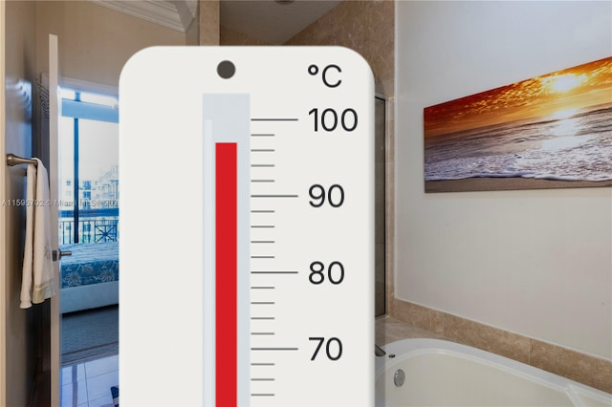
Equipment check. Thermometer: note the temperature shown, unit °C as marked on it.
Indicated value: 97 °C
